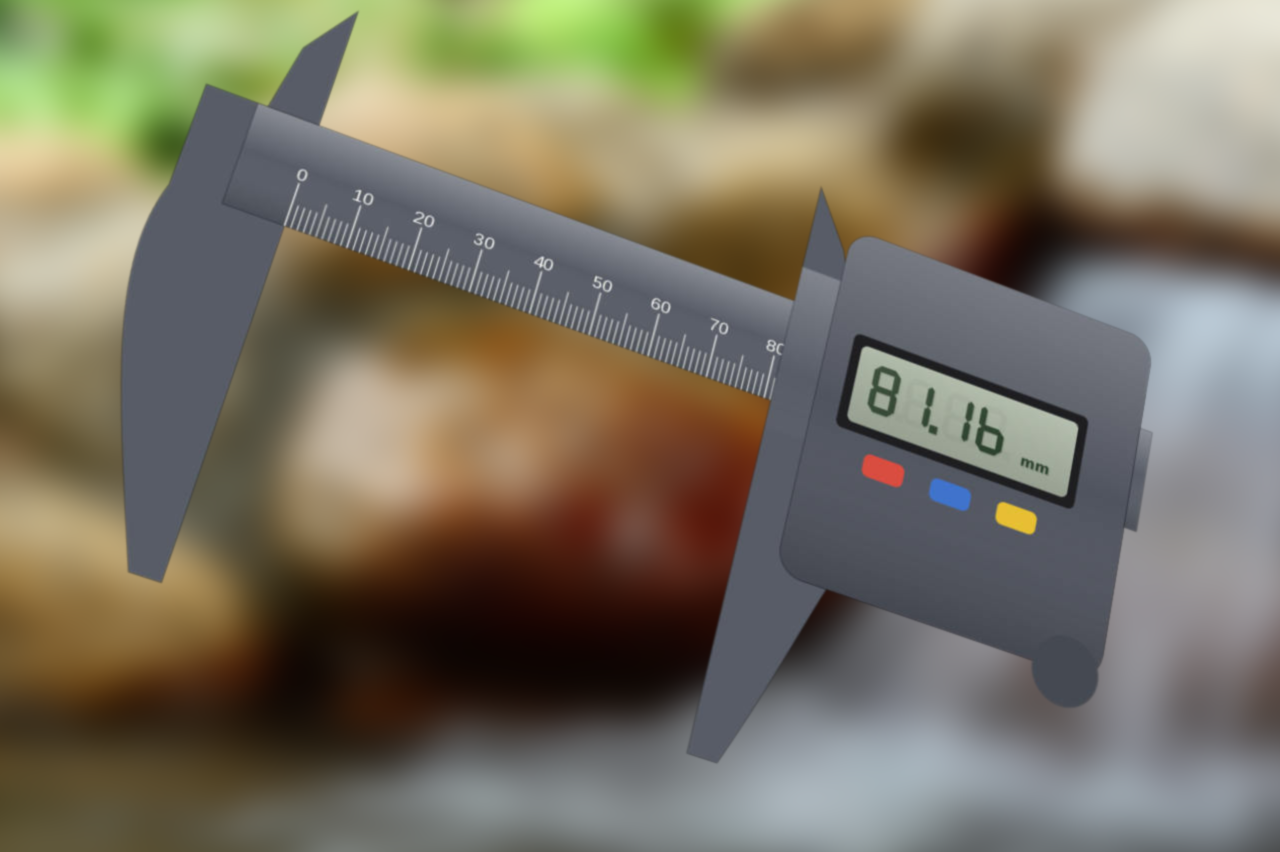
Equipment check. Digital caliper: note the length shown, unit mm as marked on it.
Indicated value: 81.16 mm
